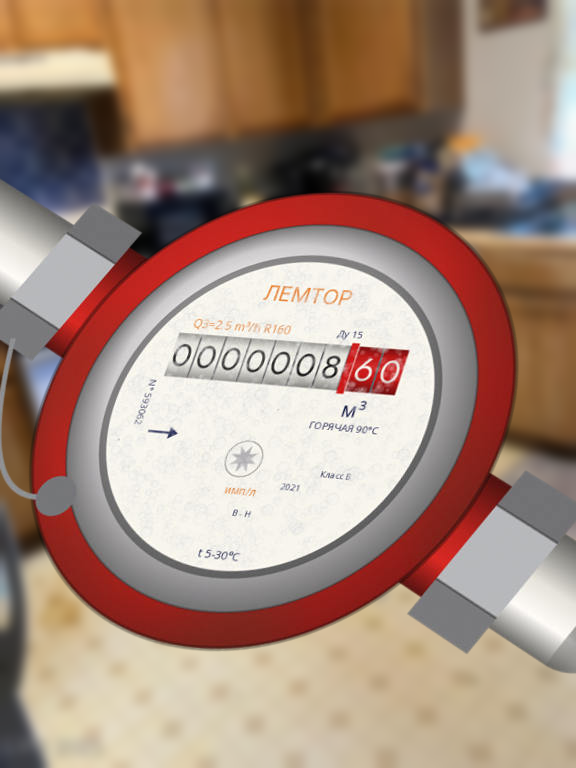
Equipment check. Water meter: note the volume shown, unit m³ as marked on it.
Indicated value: 8.60 m³
